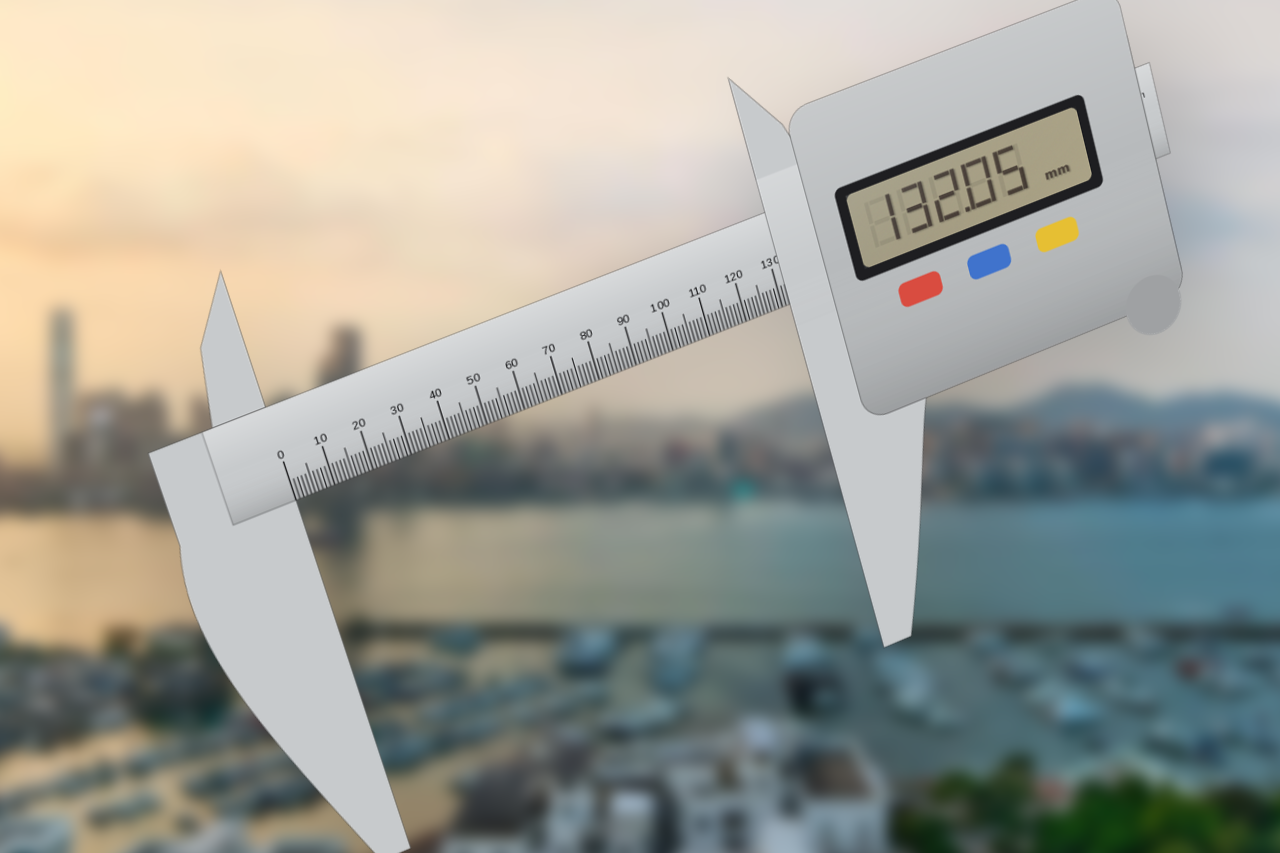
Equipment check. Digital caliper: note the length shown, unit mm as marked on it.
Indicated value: 132.05 mm
